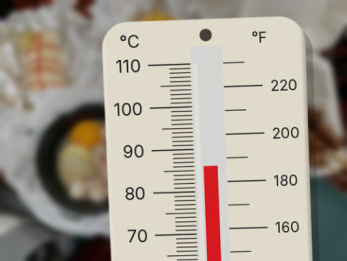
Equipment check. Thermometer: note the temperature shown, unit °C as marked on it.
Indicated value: 86 °C
